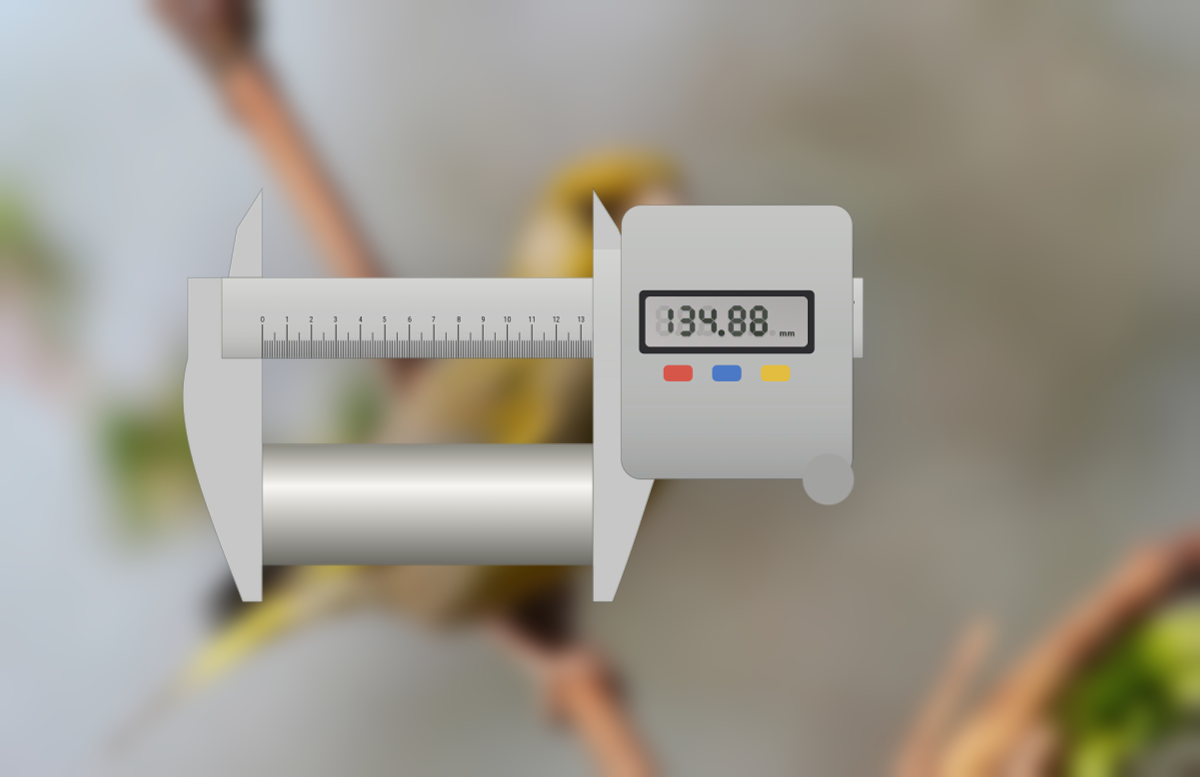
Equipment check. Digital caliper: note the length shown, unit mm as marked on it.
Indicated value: 134.88 mm
